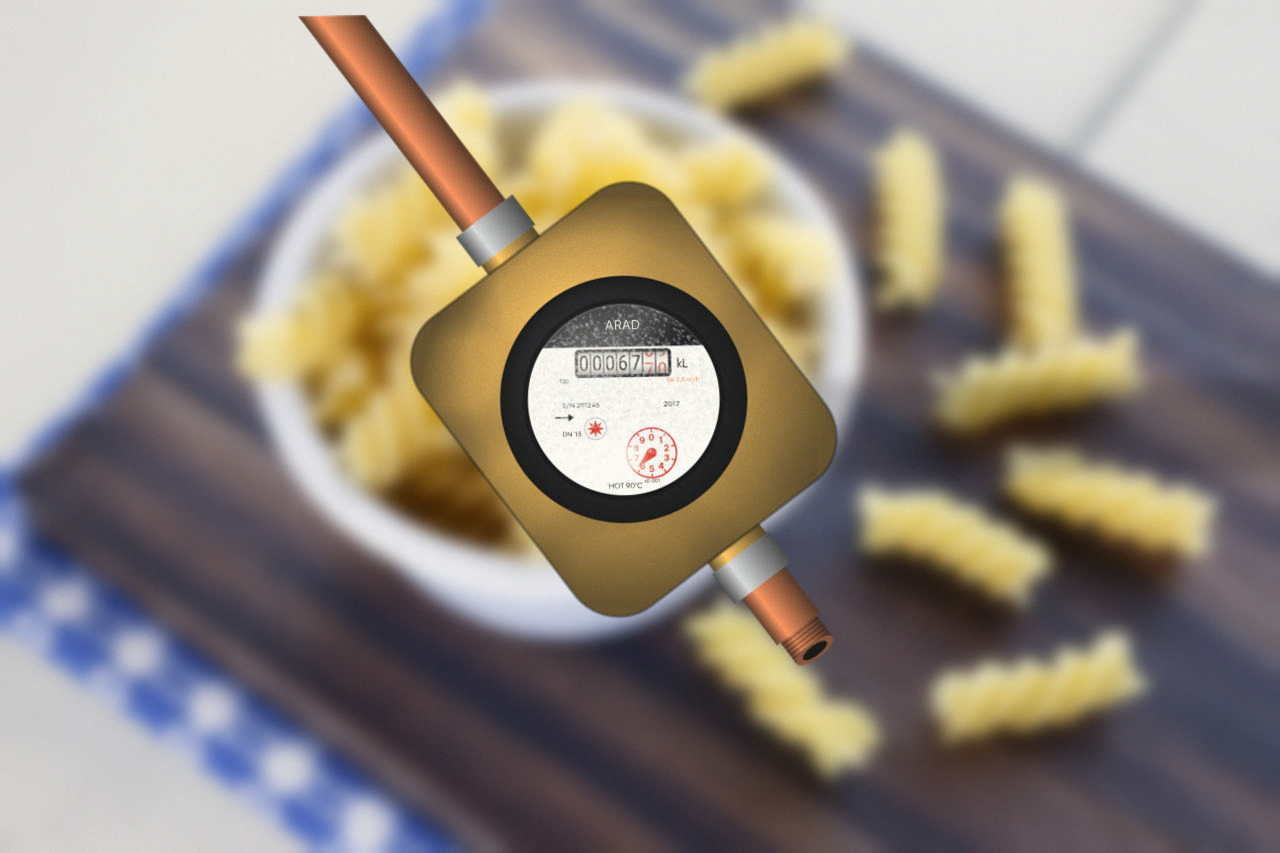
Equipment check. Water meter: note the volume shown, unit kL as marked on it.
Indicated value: 67.696 kL
